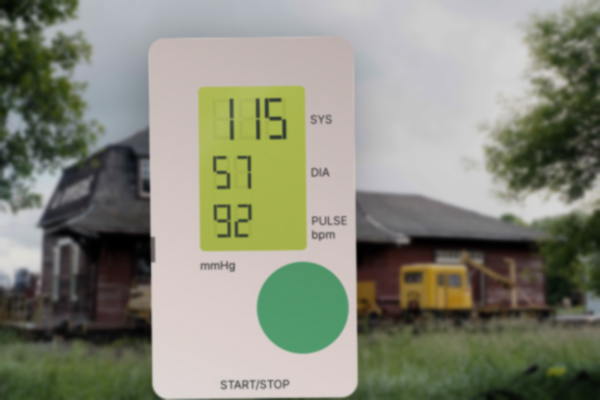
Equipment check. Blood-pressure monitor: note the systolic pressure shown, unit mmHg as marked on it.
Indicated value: 115 mmHg
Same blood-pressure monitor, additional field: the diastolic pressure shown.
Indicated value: 57 mmHg
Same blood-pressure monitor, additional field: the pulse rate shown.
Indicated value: 92 bpm
